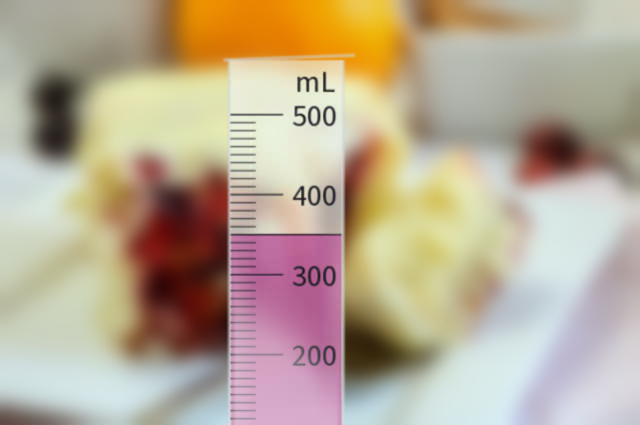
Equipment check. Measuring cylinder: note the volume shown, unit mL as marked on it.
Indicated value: 350 mL
